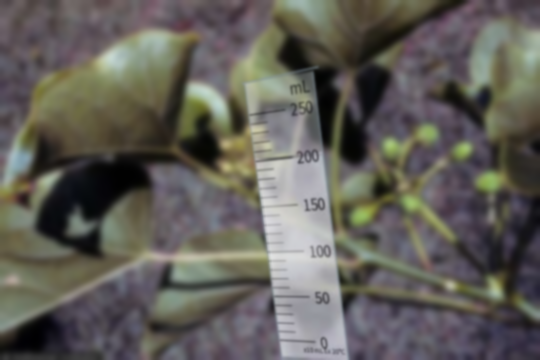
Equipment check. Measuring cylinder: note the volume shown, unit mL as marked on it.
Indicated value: 200 mL
